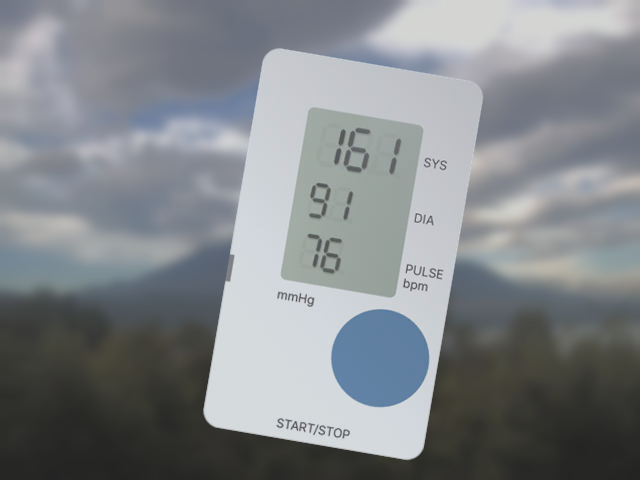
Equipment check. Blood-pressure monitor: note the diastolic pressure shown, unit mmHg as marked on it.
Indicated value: 91 mmHg
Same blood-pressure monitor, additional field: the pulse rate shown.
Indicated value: 76 bpm
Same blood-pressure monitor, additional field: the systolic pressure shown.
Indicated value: 161 mmHg
